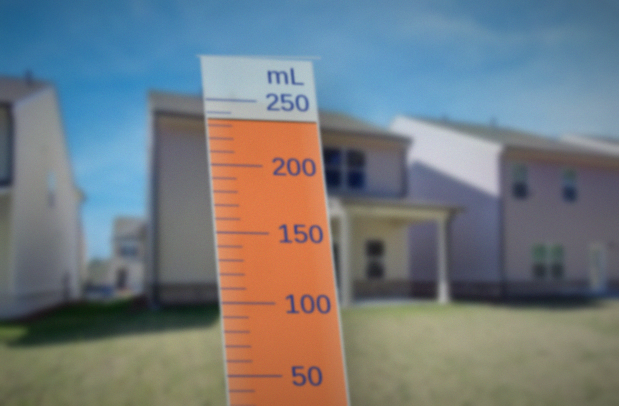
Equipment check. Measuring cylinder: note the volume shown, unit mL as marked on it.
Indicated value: 235 mL
